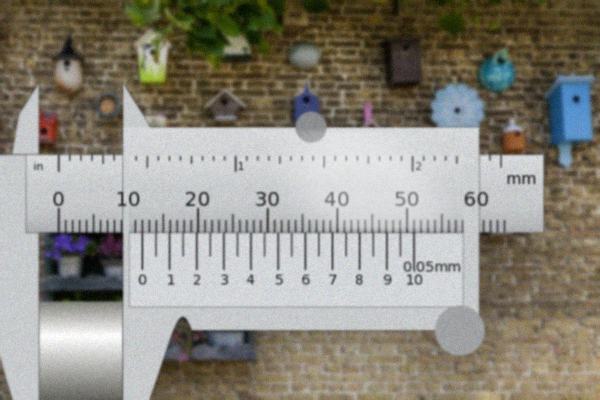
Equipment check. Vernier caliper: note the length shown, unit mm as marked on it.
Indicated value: 12.0 mm
